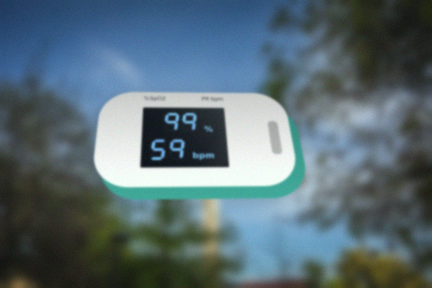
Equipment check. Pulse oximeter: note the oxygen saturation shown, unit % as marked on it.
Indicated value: 99 %
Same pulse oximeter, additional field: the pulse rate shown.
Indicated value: 59 bpm
